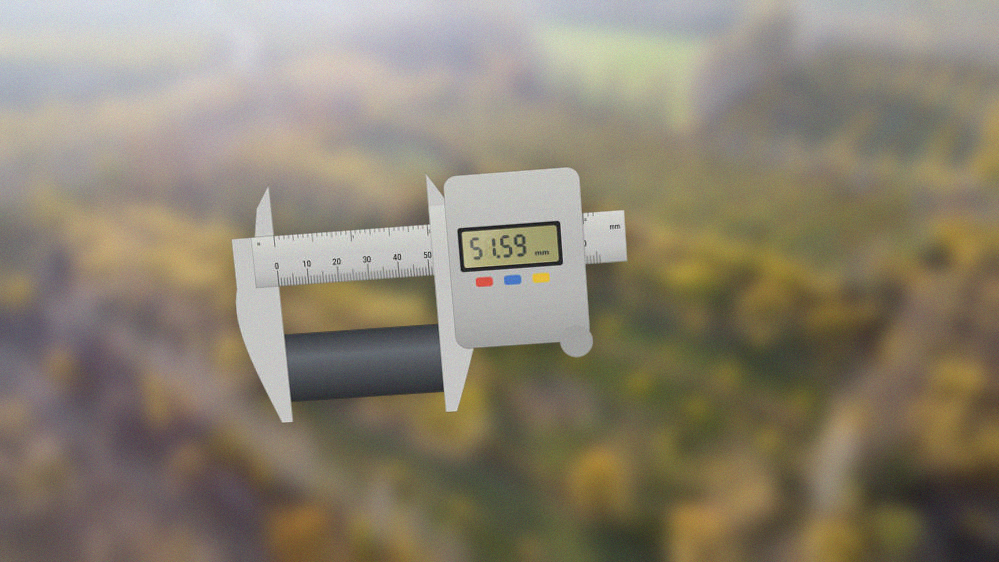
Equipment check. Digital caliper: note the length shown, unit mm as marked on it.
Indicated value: 51.59 mm
